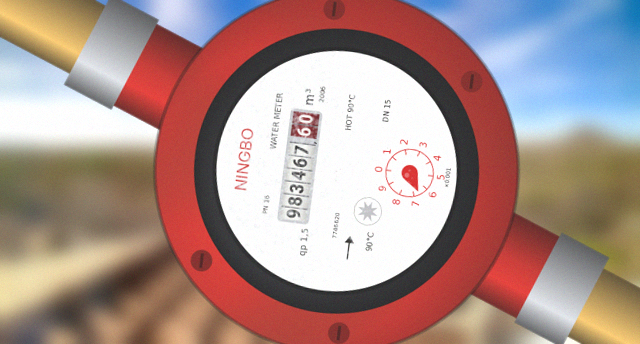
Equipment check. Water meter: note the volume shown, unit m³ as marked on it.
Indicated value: 983467.606 m³
